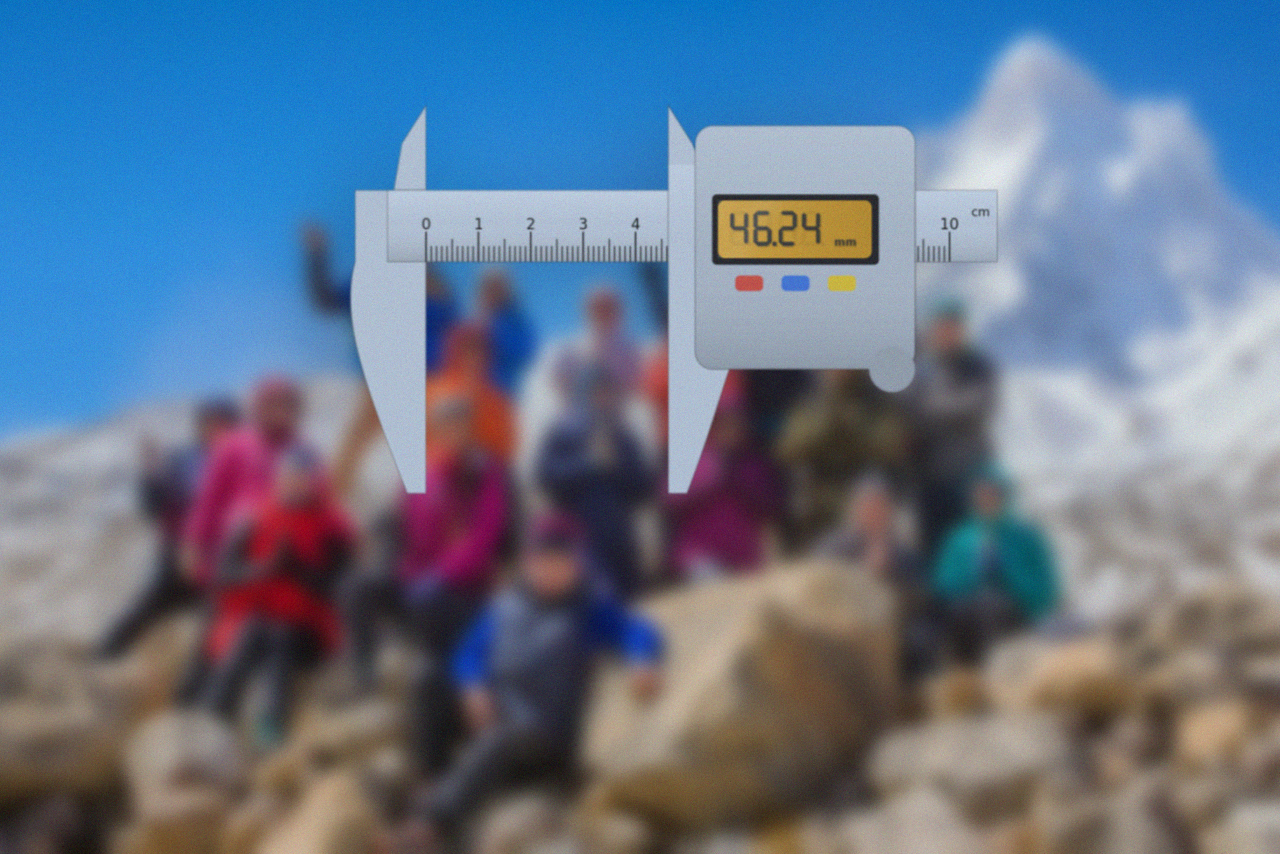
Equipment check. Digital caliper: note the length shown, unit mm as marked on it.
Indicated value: 46.24 mm
